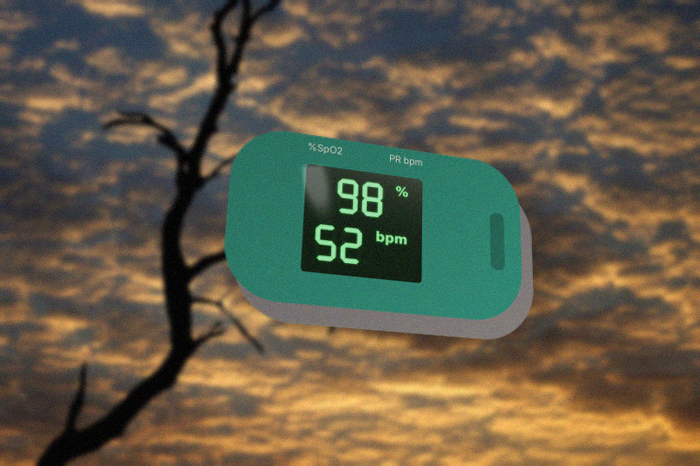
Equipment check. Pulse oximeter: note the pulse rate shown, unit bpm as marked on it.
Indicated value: 52 bpm
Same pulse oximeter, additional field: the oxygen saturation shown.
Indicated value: 98 %
